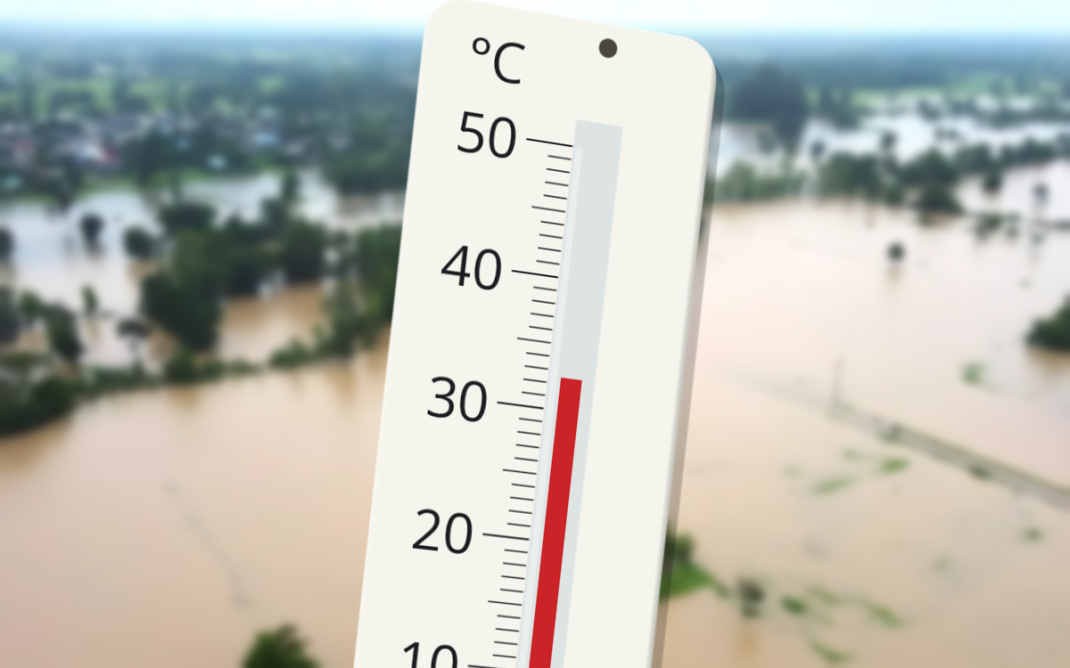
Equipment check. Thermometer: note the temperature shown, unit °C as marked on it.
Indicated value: 32.5 °C
